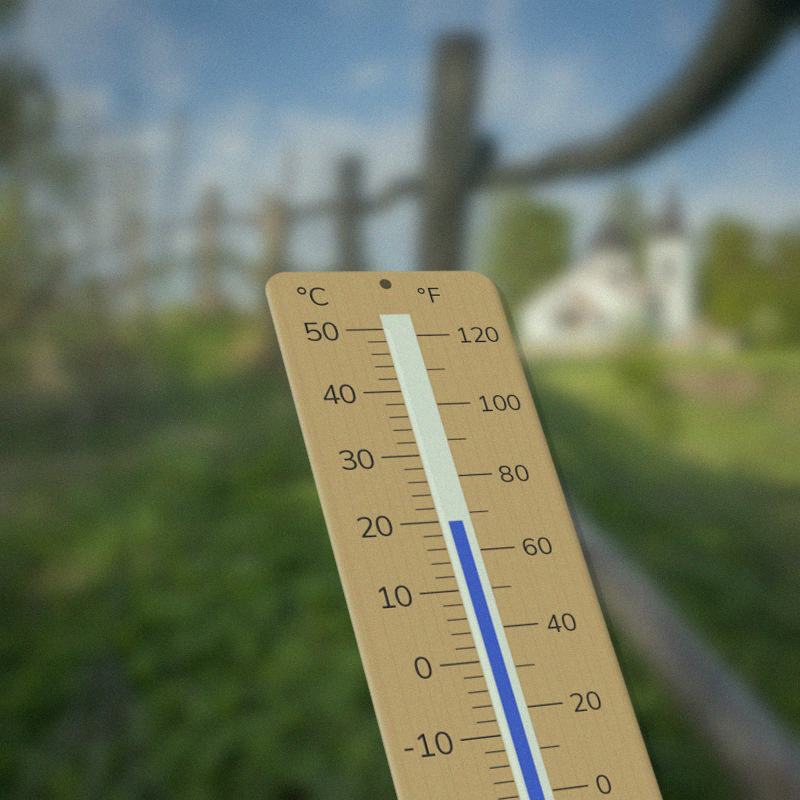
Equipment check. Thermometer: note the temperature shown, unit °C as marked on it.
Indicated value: 20 °C
